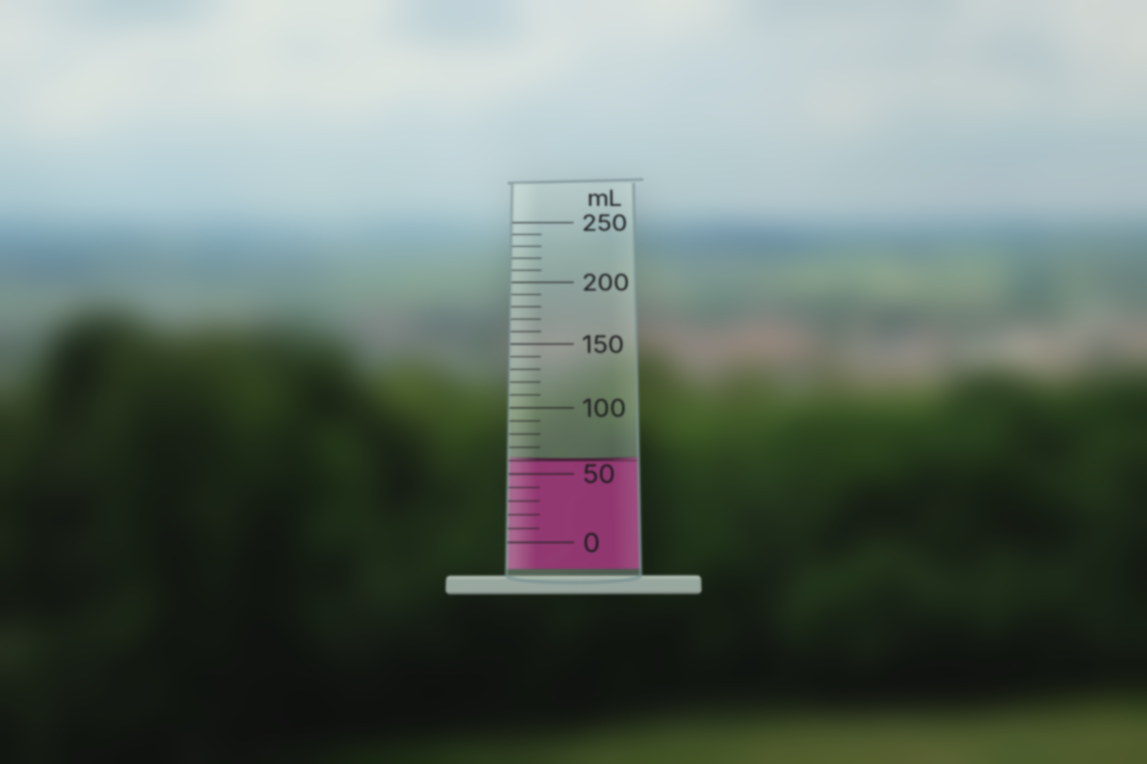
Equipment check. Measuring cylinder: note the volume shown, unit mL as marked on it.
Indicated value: 60 mL
